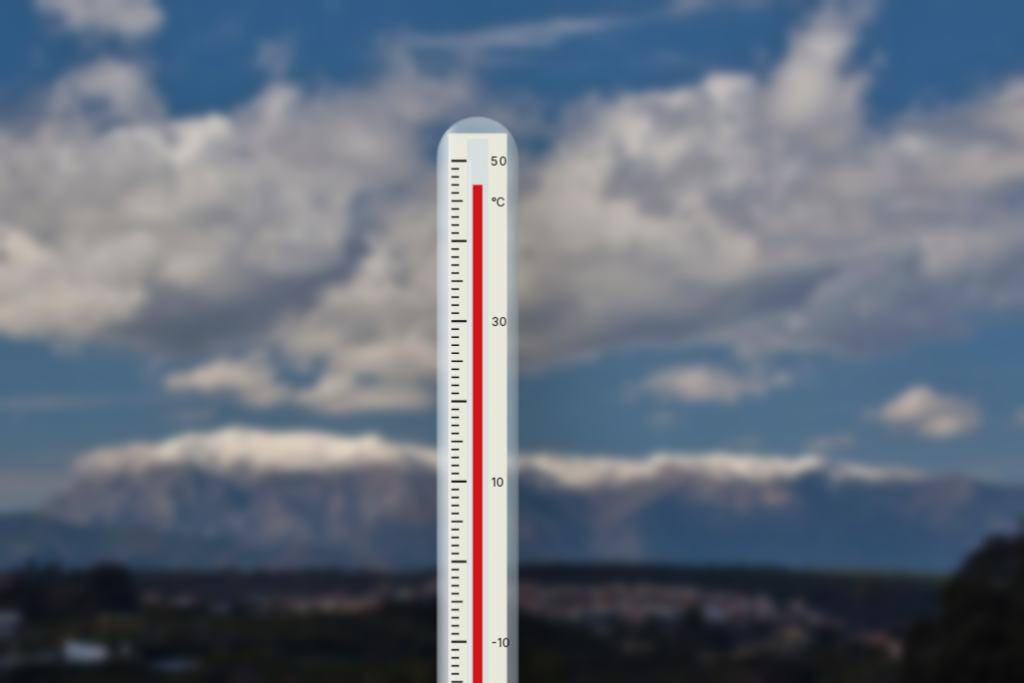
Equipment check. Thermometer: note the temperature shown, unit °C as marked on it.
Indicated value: 47 °C
